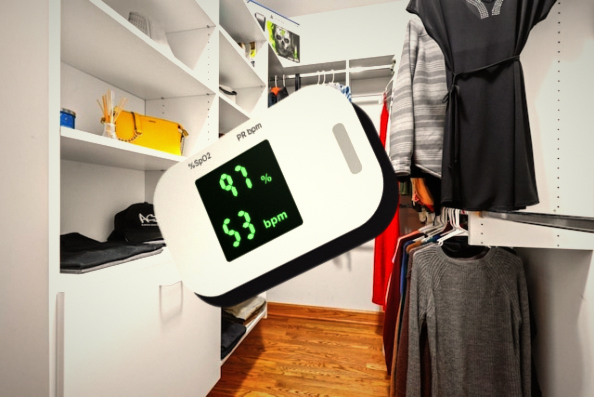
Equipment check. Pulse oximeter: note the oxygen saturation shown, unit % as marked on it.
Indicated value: 97 %
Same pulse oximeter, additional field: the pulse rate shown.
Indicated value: 53 bpm
